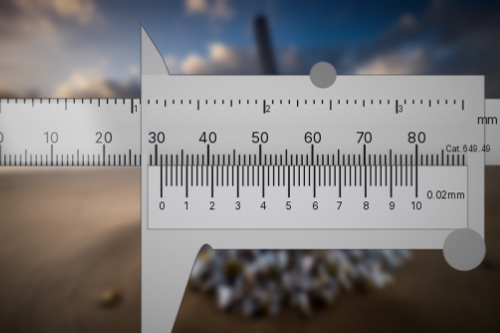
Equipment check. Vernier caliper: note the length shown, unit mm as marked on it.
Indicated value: 31.0 mm
